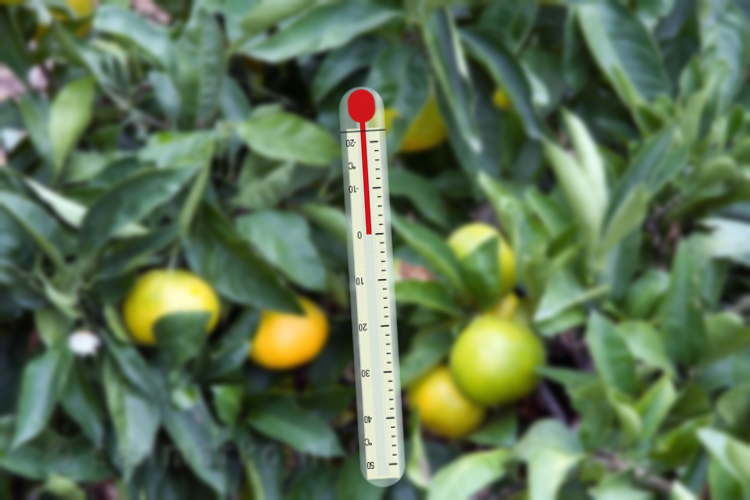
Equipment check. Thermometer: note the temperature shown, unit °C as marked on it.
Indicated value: 0 °C
